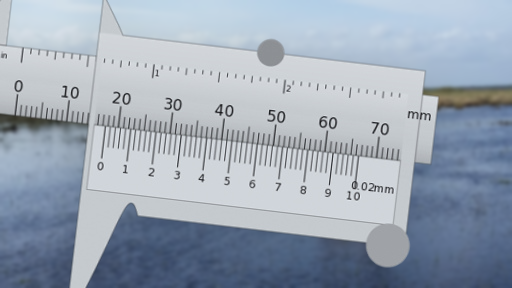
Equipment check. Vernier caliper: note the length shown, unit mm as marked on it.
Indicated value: 17.5 mm
